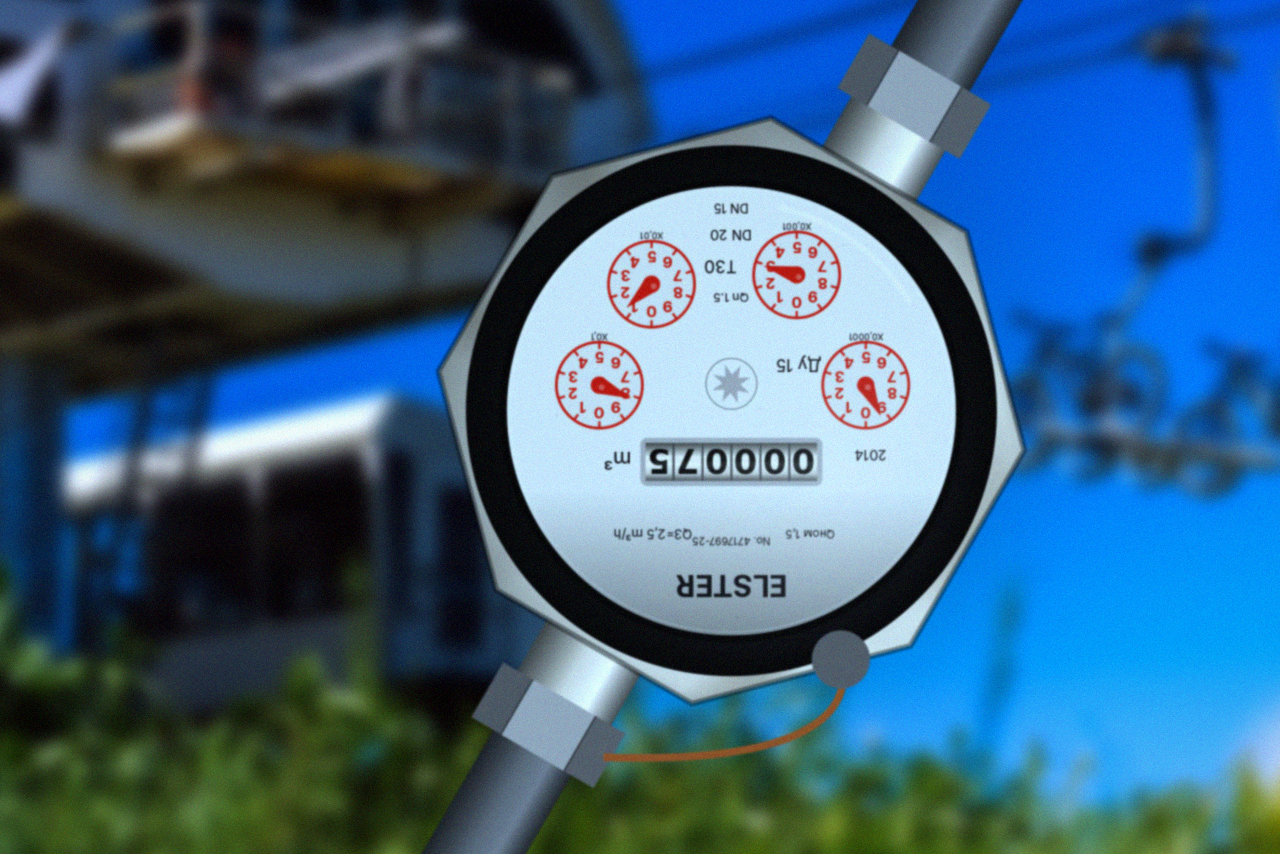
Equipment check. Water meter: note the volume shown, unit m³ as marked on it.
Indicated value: 75.8129 m³
